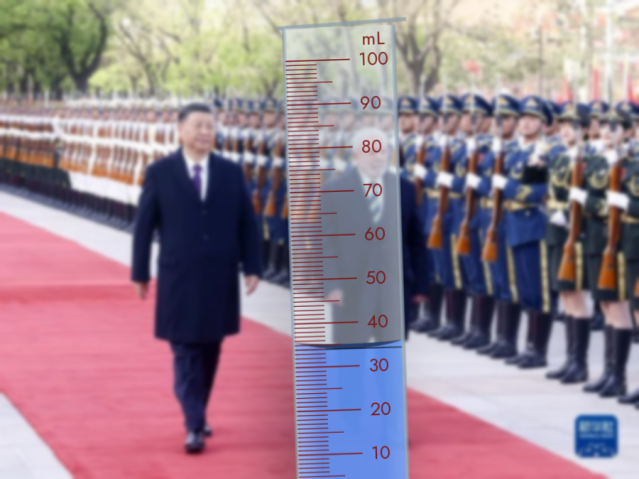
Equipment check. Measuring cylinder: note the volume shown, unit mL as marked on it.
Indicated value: 34 mL
